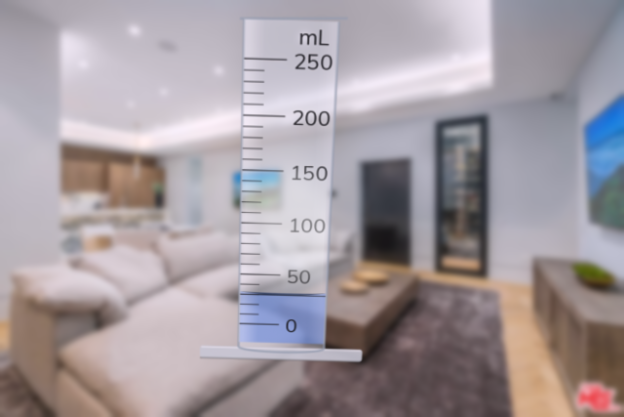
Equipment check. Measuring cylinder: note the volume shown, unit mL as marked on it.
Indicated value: 30 mL
